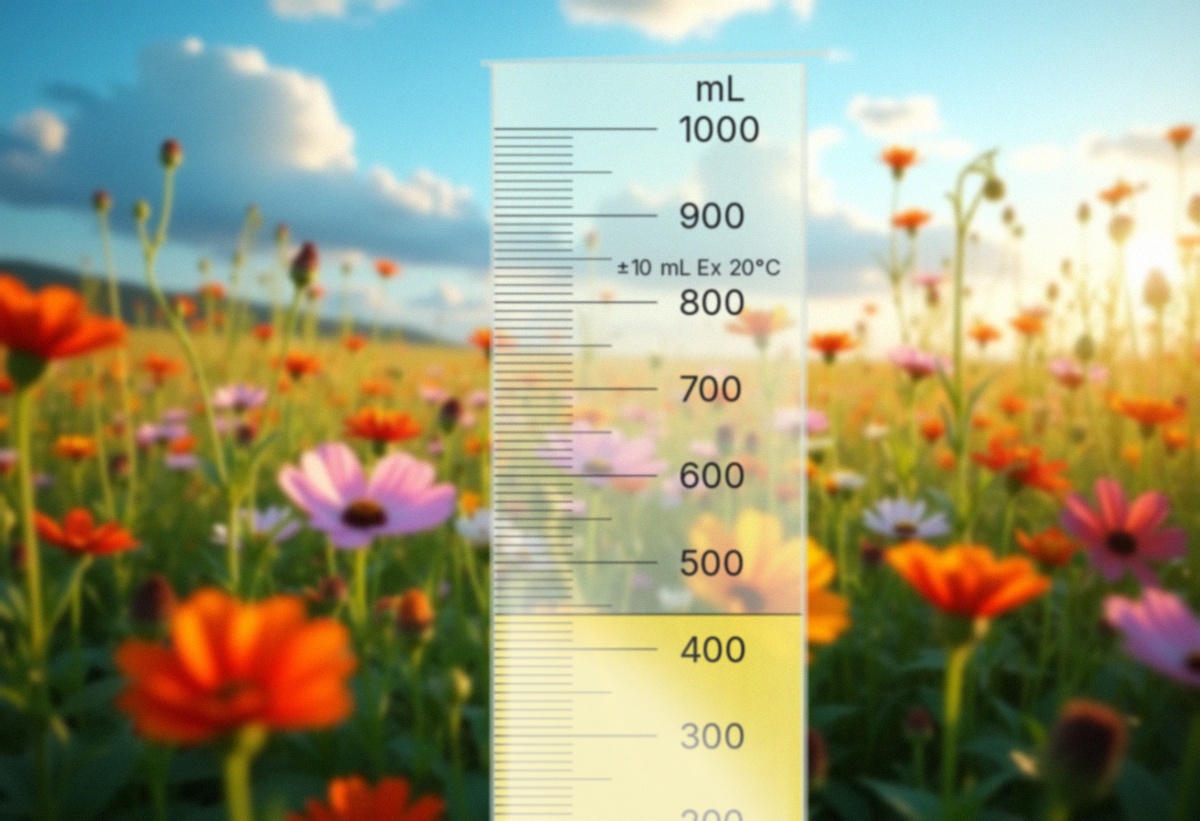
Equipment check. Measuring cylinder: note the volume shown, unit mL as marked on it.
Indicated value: 440 mL
